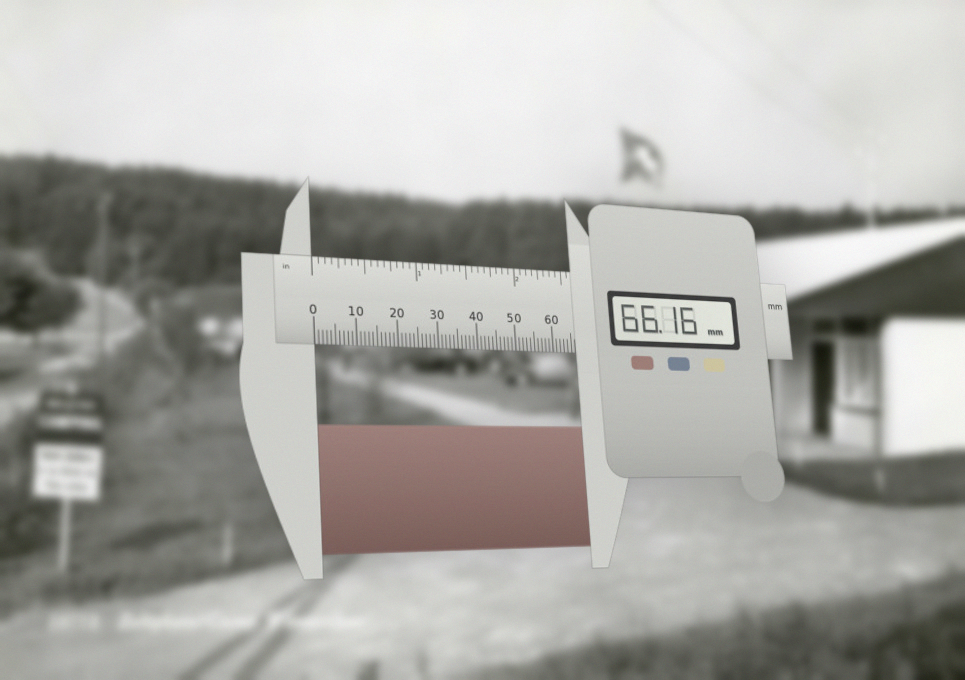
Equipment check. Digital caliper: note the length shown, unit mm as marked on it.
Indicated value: 66.16 mm
